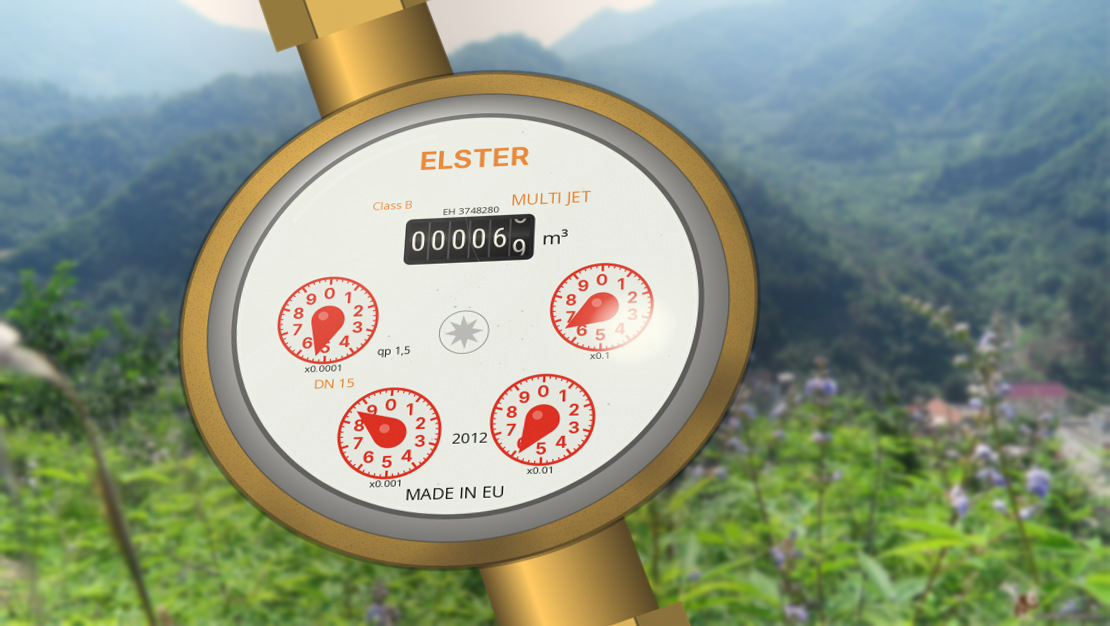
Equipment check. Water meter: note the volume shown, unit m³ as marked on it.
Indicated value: 68.6585 m³
